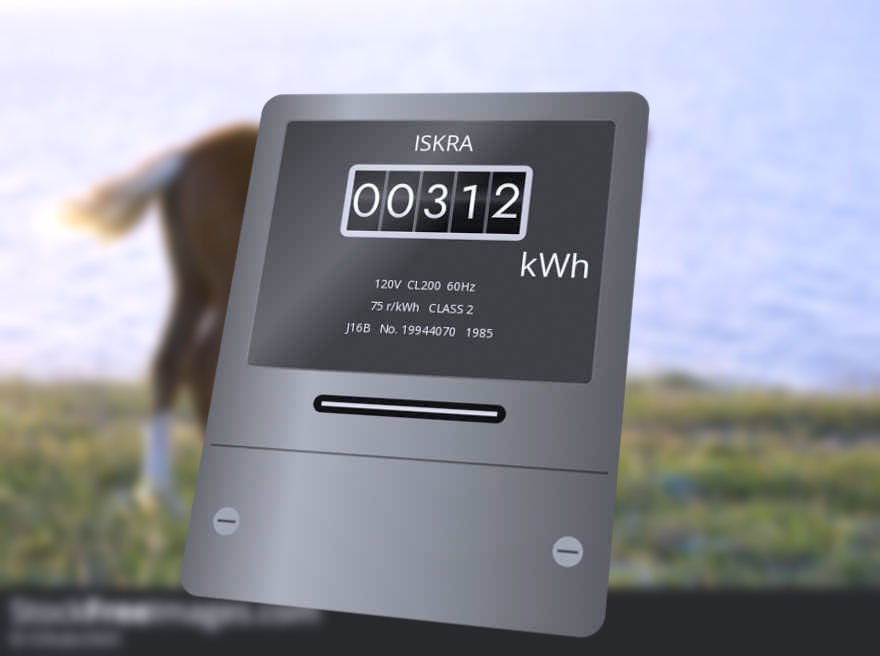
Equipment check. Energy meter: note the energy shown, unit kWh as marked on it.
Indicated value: 312 kWh
